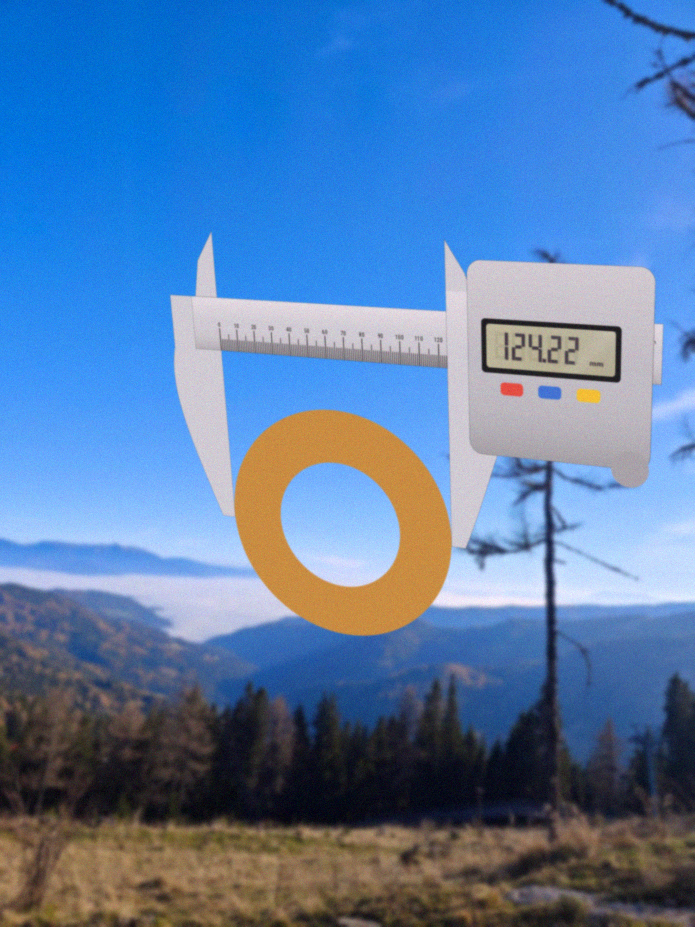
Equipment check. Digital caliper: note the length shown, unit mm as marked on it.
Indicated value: 124.22 mm
